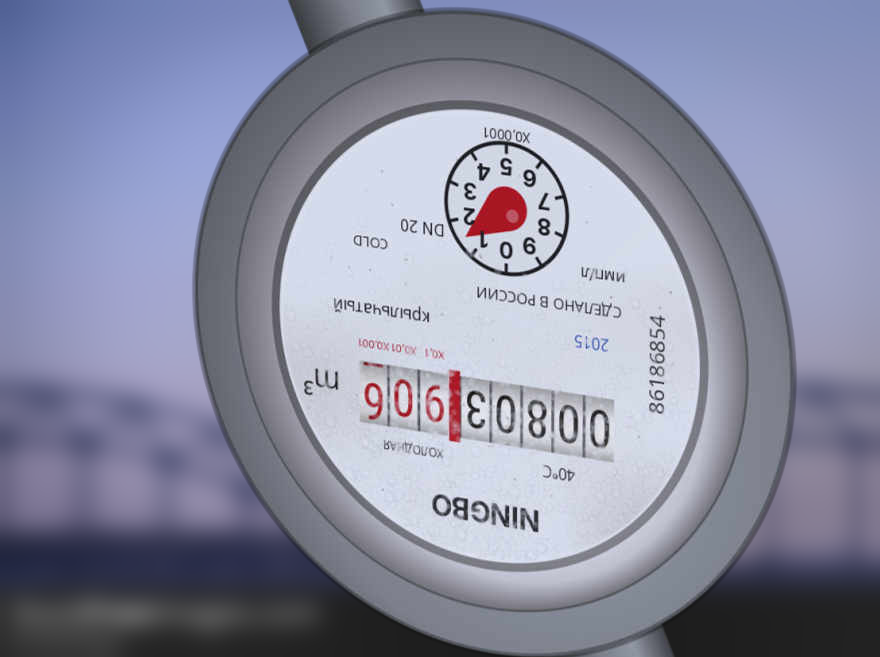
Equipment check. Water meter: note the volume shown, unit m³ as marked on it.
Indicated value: 803.9061 m³
